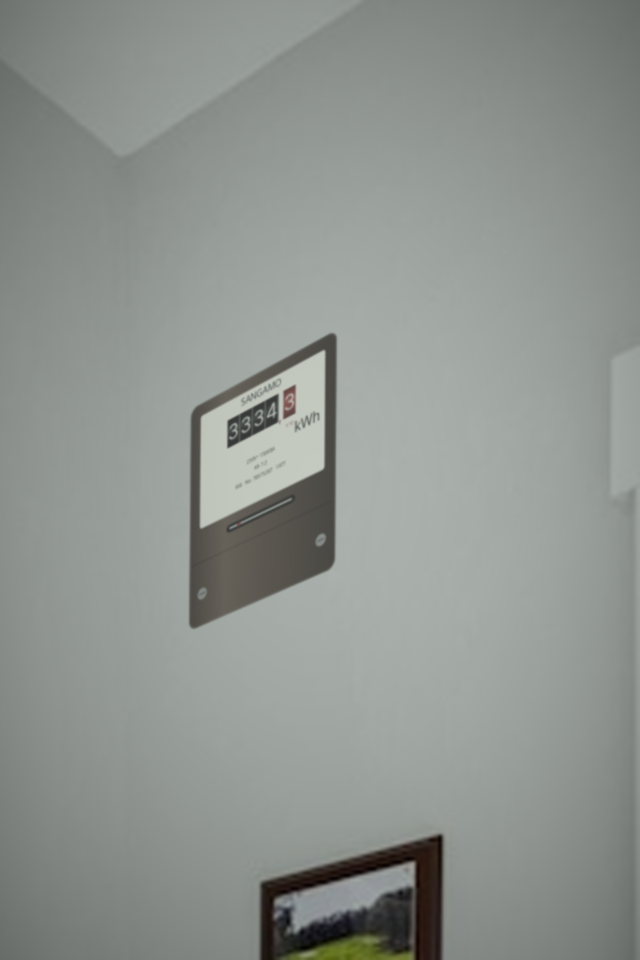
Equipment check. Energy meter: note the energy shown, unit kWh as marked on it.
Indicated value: 3334.3 kWh
